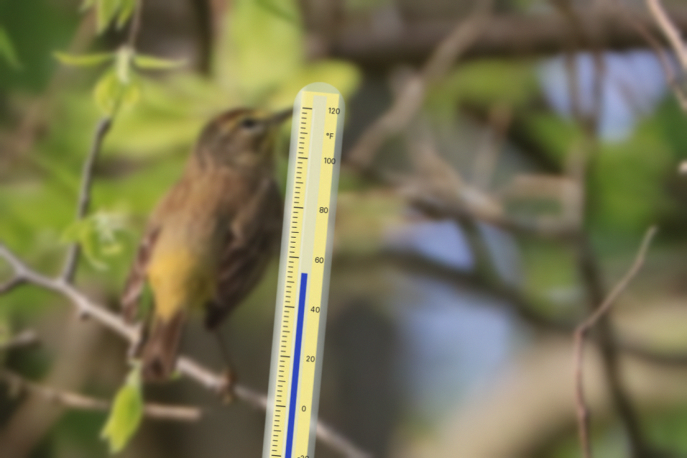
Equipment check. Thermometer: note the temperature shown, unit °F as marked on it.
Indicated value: 54 °F
